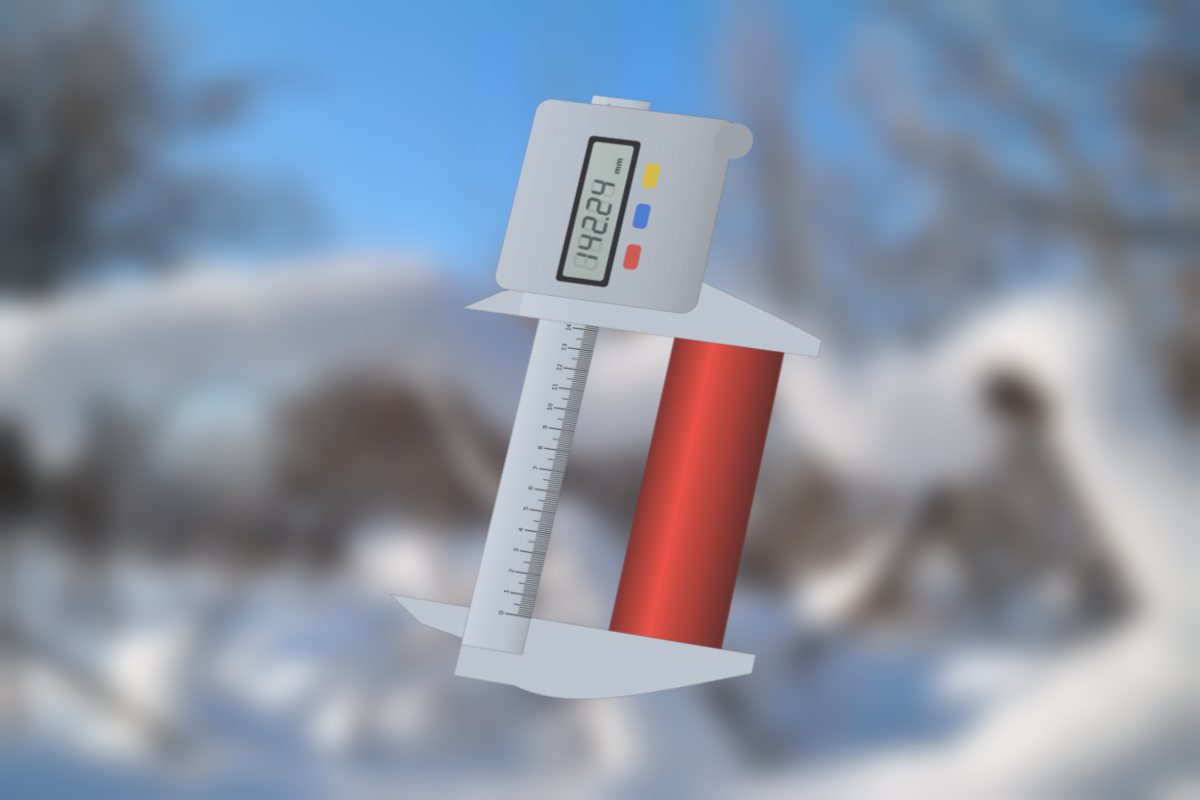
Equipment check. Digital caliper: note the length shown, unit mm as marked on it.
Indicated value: 142.24 mm
